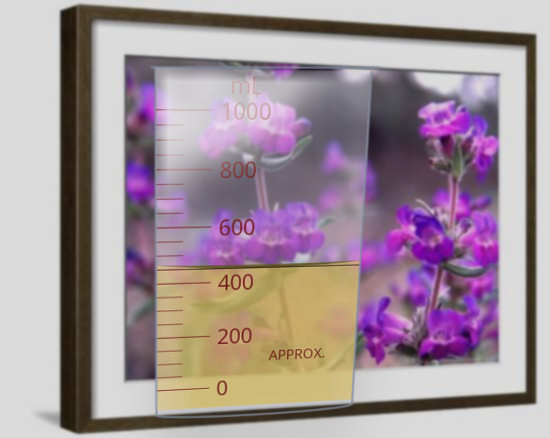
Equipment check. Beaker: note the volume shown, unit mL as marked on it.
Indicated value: 450 mL
